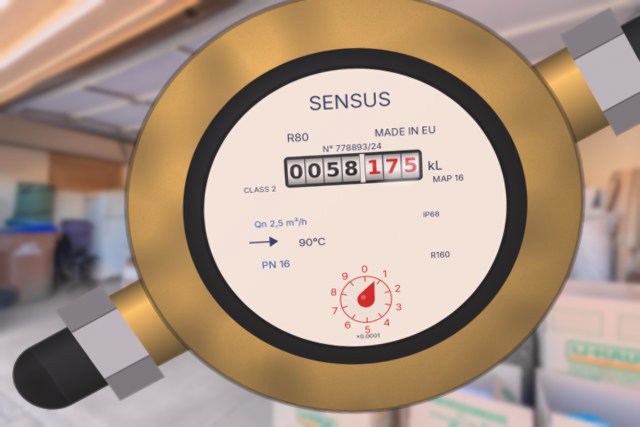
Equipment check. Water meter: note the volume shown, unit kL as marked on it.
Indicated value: 58.1750 kL
